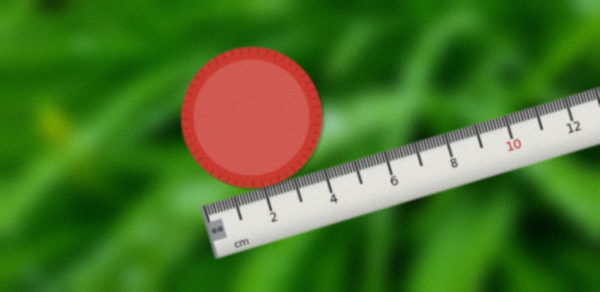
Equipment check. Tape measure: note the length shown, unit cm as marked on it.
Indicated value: 4.5 cm
